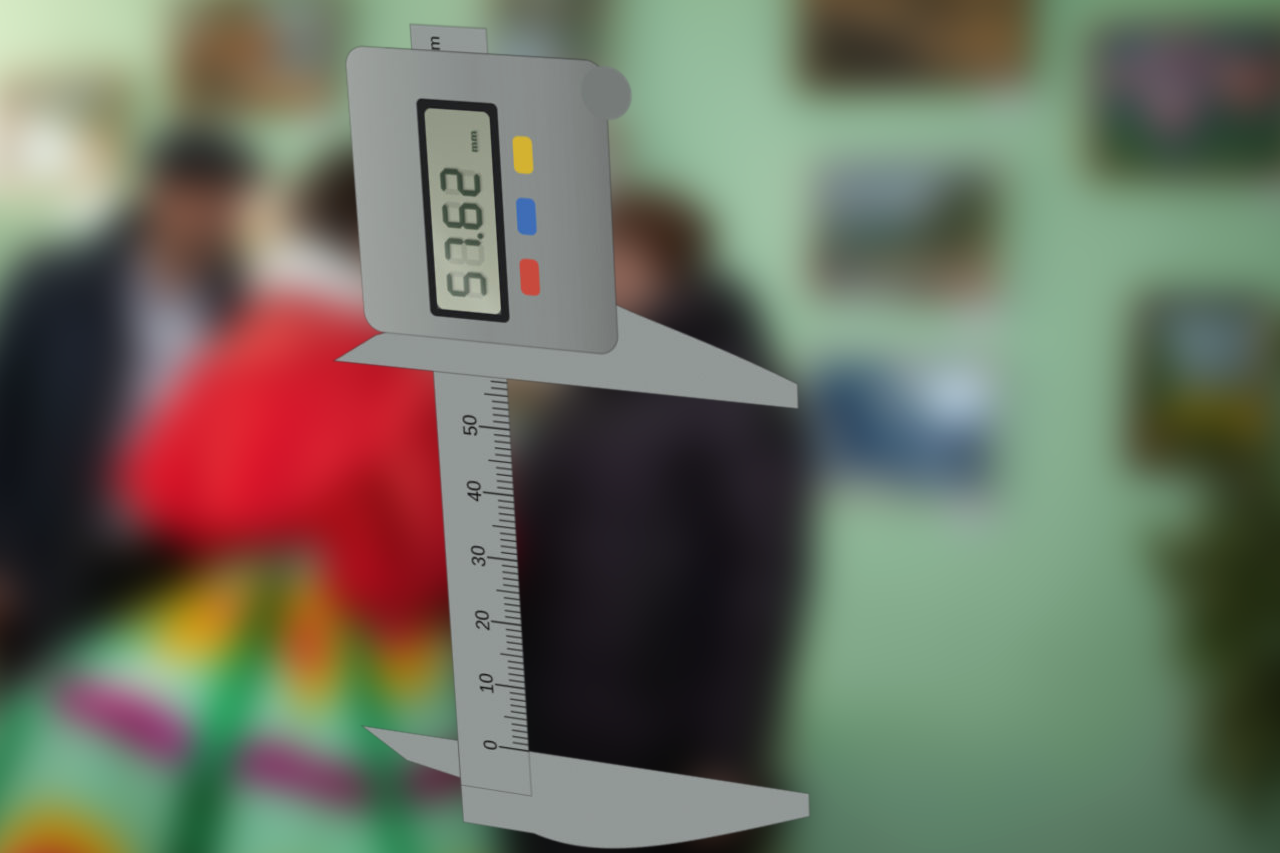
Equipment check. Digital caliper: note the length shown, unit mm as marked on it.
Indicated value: 57.62 mm
